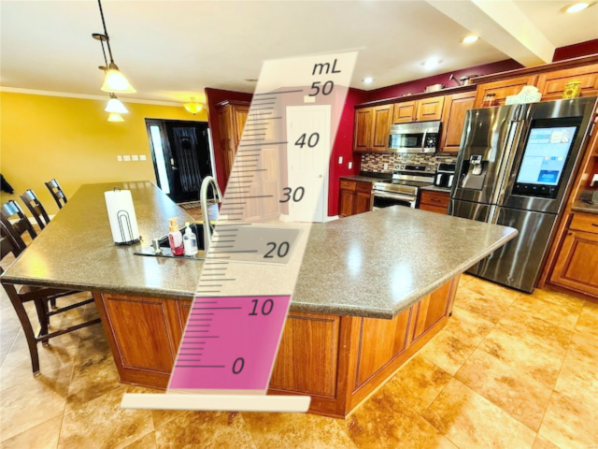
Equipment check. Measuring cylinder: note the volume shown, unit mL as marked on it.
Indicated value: 12 mL
